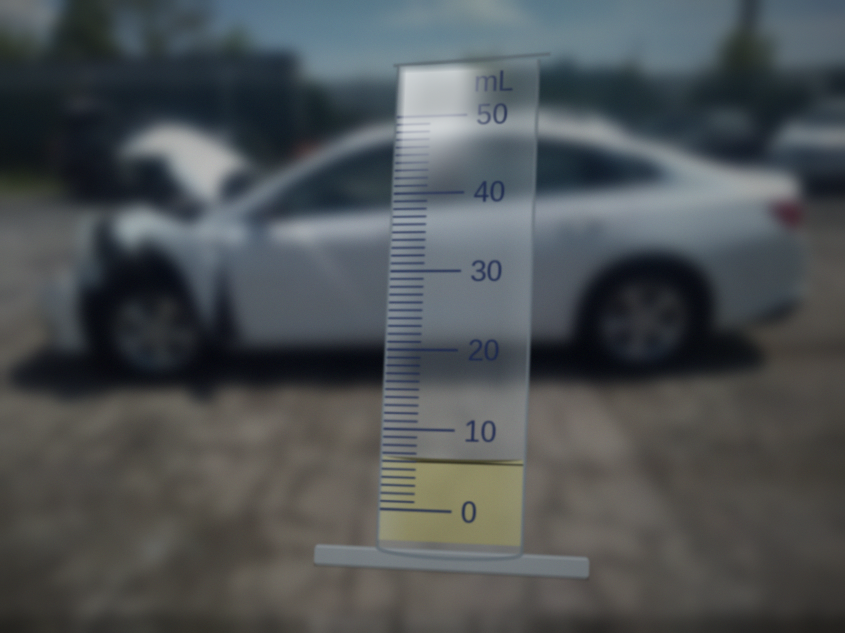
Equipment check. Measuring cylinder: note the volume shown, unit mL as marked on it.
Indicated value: 6 mL
